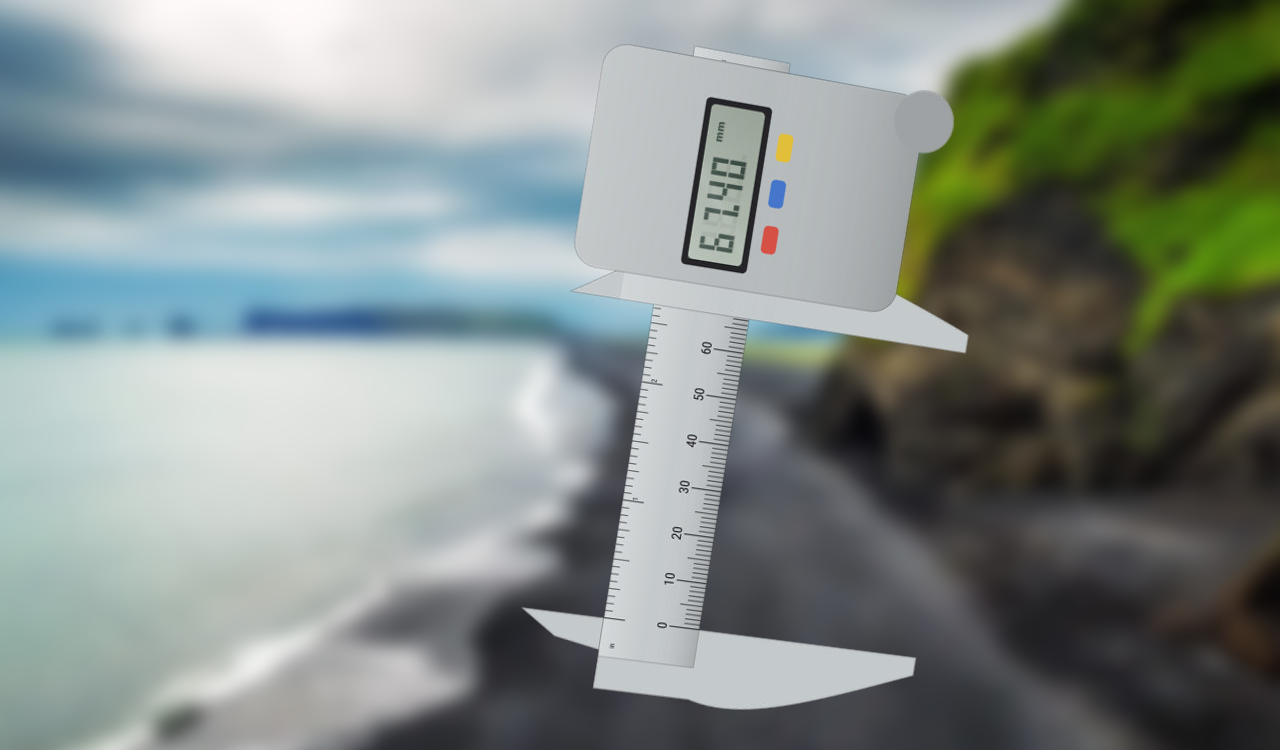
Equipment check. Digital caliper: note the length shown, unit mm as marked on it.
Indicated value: 67.40 mm
